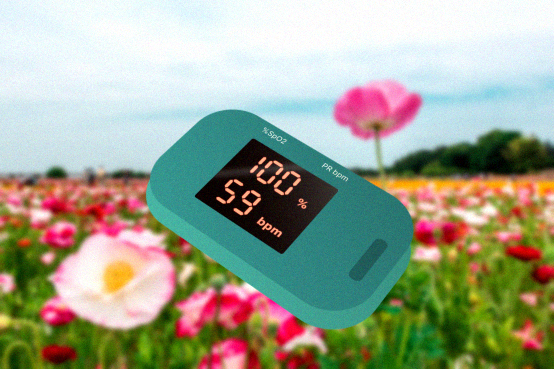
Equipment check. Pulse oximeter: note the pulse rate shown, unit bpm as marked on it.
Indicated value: 59 bpm
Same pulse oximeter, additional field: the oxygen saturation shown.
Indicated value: 100 %
